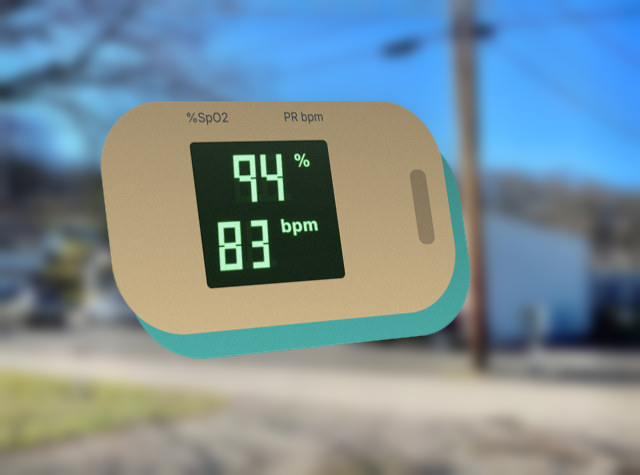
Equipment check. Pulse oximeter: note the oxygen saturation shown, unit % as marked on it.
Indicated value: 94 %
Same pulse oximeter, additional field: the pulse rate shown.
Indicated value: 83 bpm
